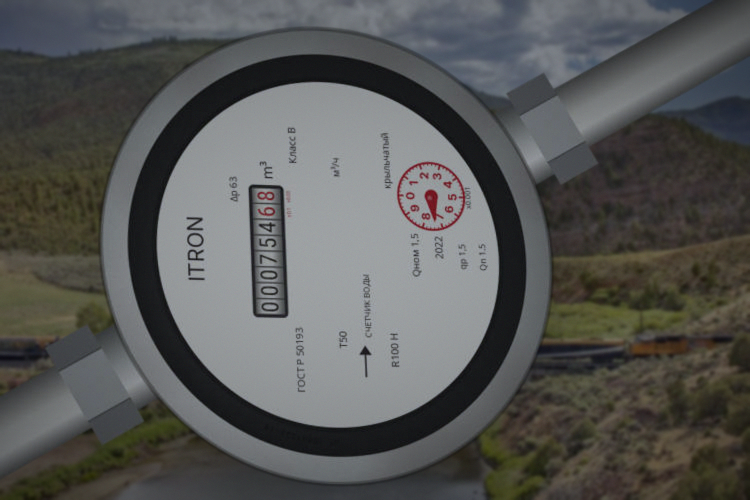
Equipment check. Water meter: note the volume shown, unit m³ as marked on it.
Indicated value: 754.687 m³
